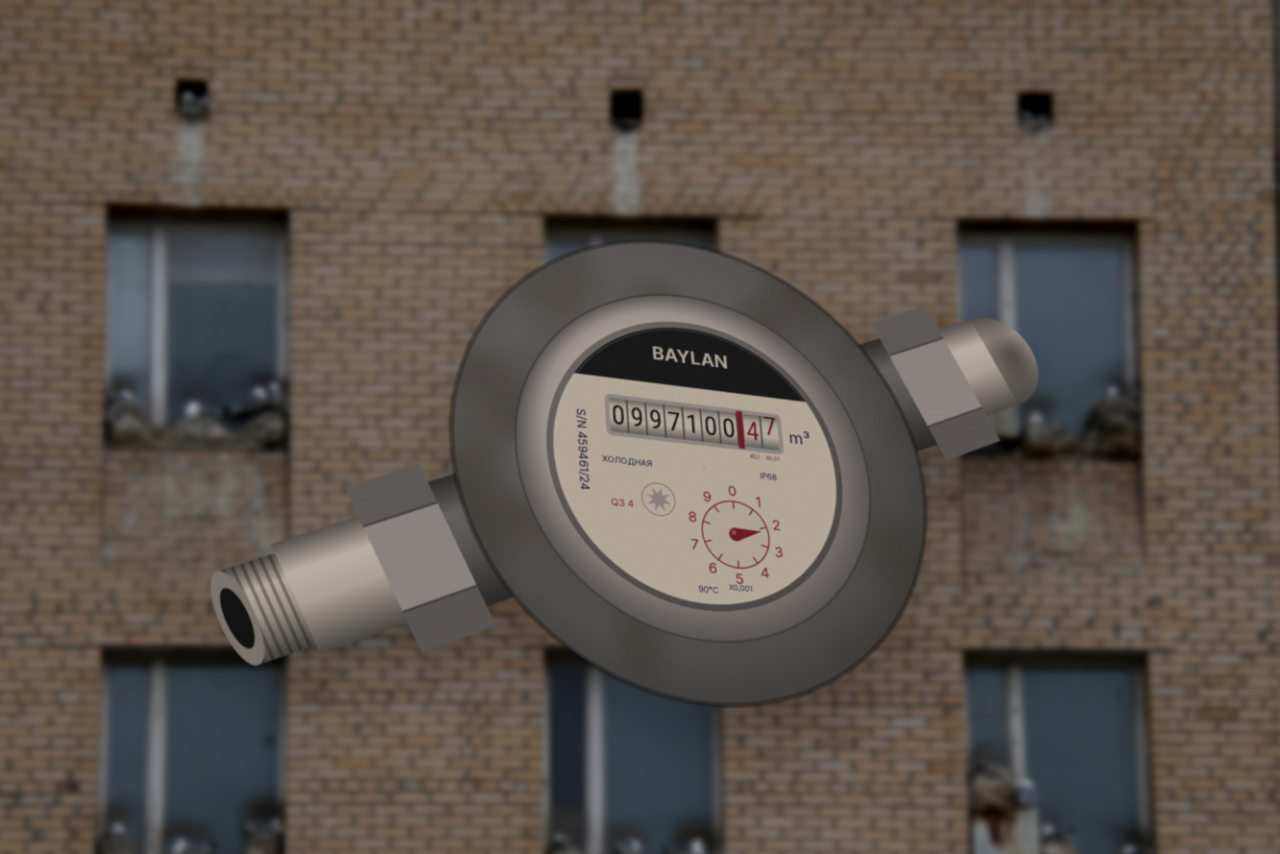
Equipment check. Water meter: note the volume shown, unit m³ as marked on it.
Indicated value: 997100.472 m³
